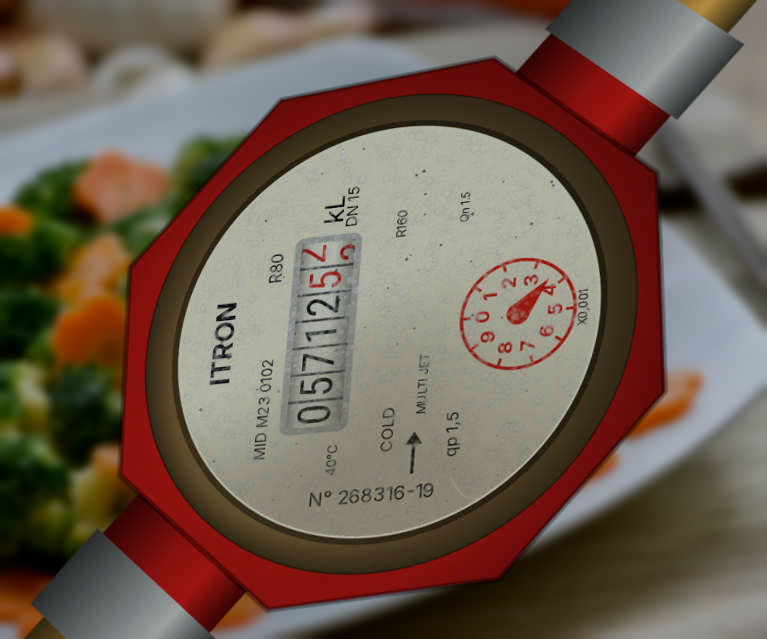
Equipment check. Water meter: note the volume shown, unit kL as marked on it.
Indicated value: 5712.523 kL
